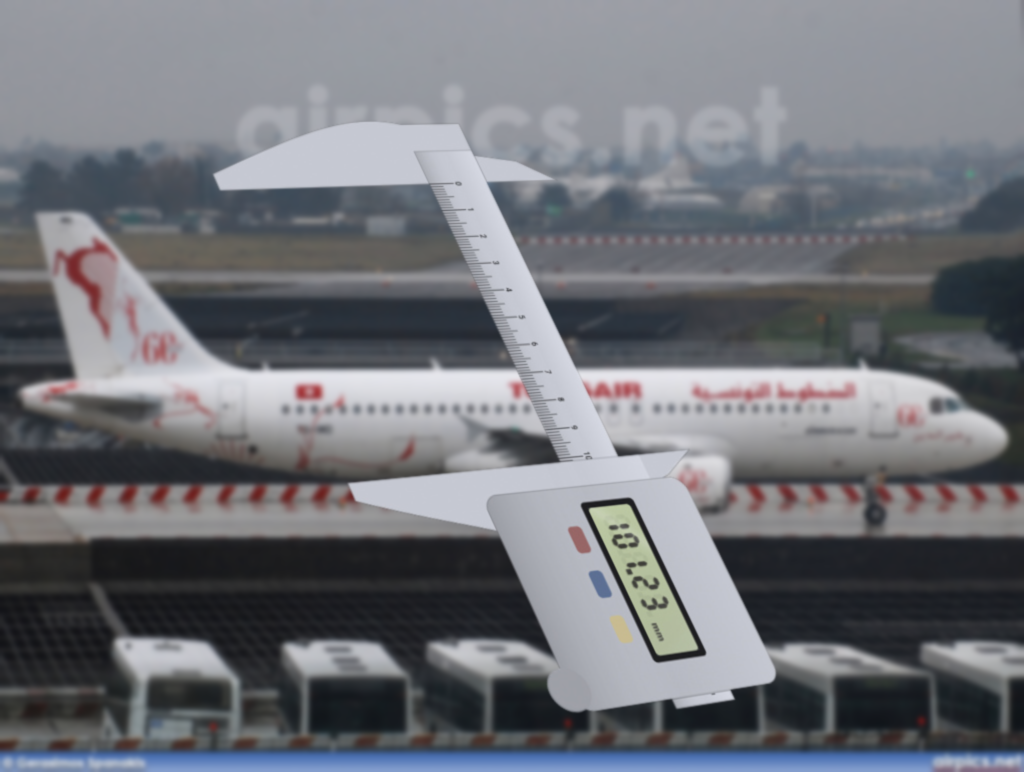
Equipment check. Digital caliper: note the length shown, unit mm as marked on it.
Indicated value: 101.23 mm
